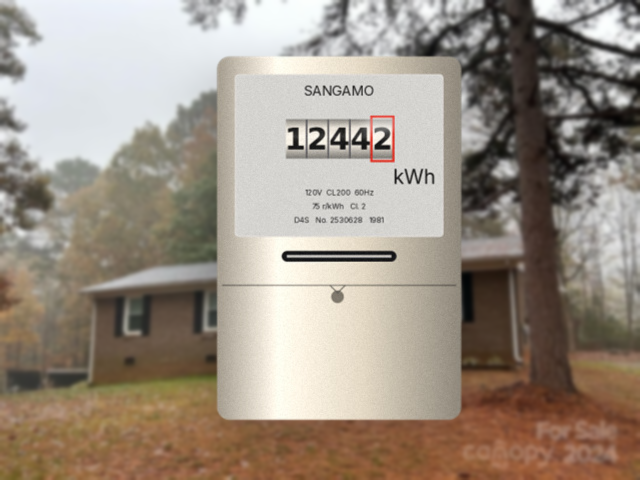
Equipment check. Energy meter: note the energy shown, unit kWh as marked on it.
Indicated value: 1244.2 kWh
